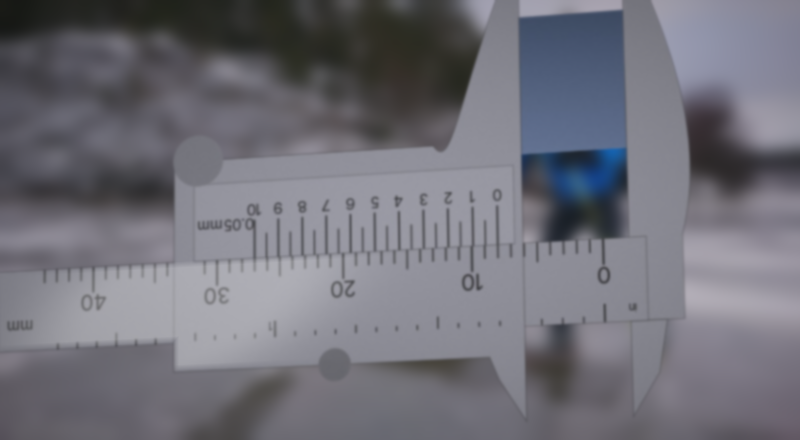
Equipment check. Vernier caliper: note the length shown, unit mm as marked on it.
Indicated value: 8.0 mm
